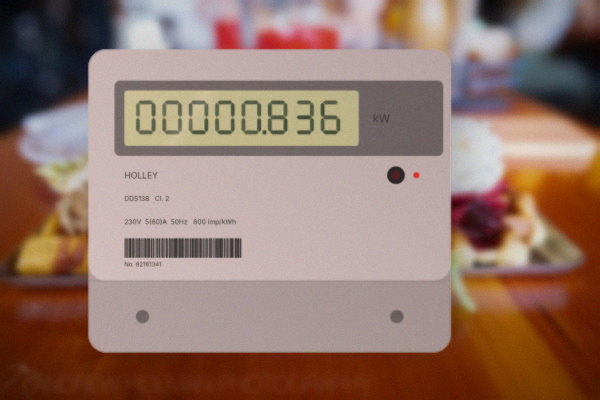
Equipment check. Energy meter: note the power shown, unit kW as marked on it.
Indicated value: 0.836 kW
